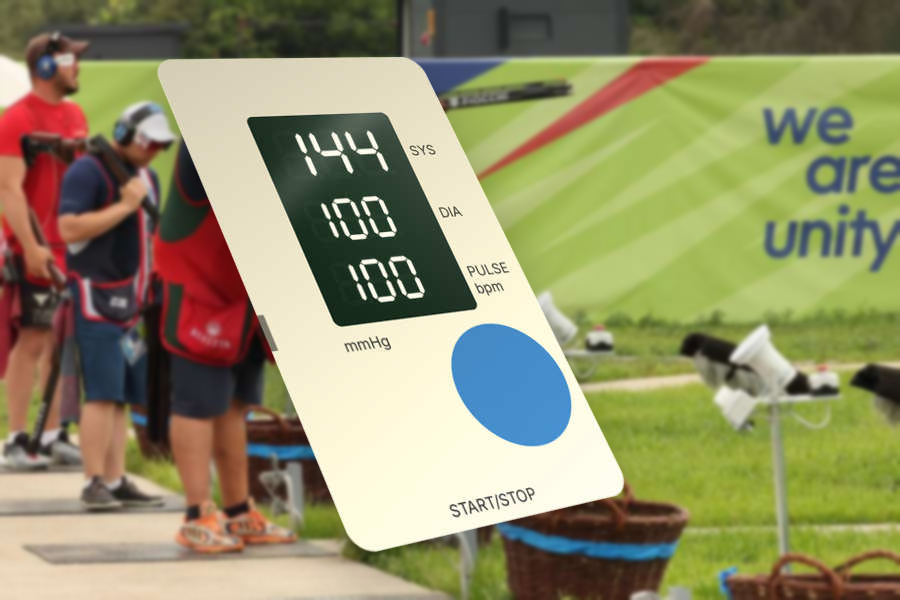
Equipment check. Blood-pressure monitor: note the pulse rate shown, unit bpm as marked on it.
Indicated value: 100 bpm
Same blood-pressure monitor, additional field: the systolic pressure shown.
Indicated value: 144 mmHg
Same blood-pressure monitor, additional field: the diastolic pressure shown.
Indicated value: 100 mmHg
